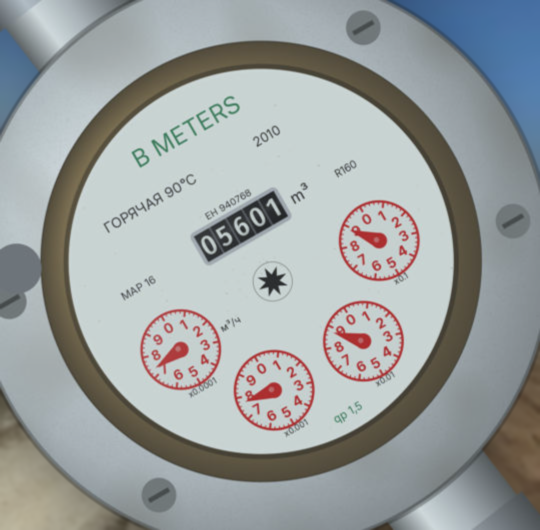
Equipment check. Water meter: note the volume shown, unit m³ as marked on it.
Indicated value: 5601.8877 m³
